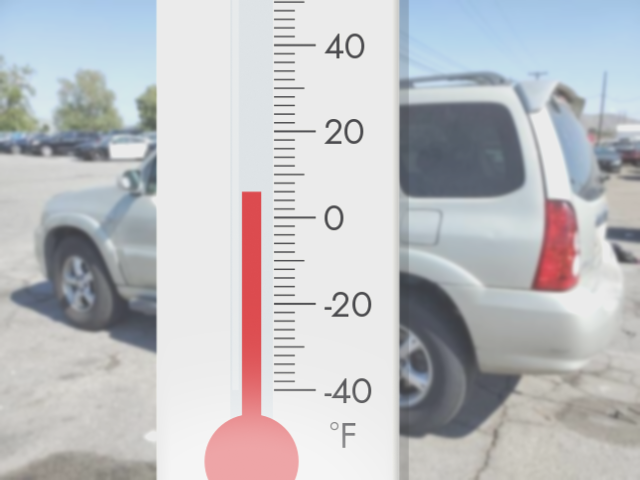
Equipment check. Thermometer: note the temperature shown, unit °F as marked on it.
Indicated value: 6 °F
